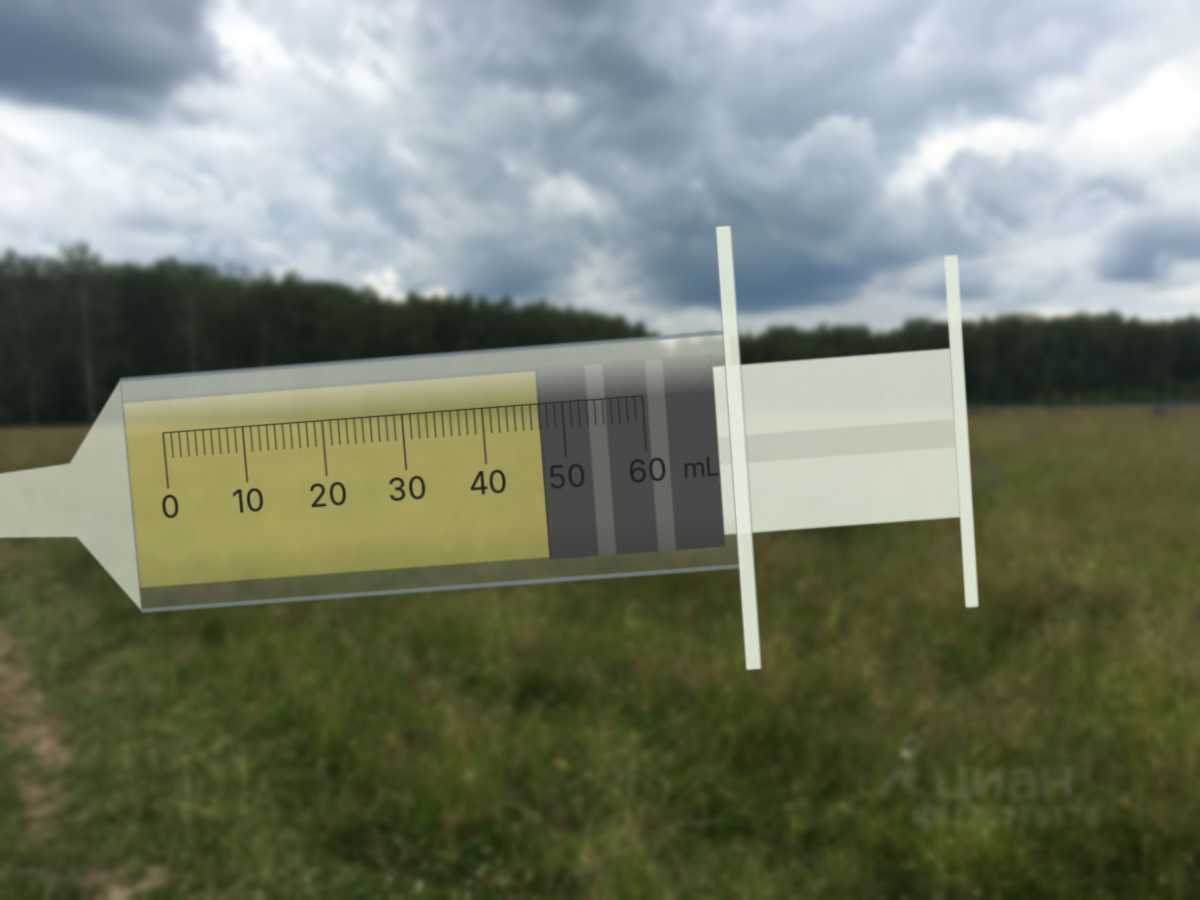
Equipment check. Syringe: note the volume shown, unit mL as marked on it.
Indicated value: 47 mL
